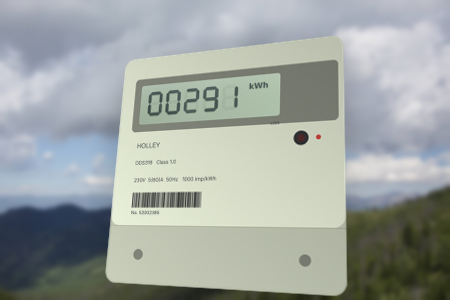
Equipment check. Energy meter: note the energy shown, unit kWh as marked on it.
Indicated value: 291 kWh
